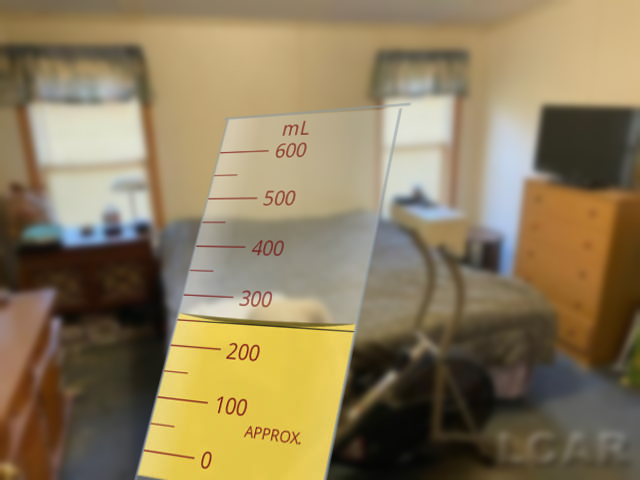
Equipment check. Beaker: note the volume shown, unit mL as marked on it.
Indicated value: 250 mL
